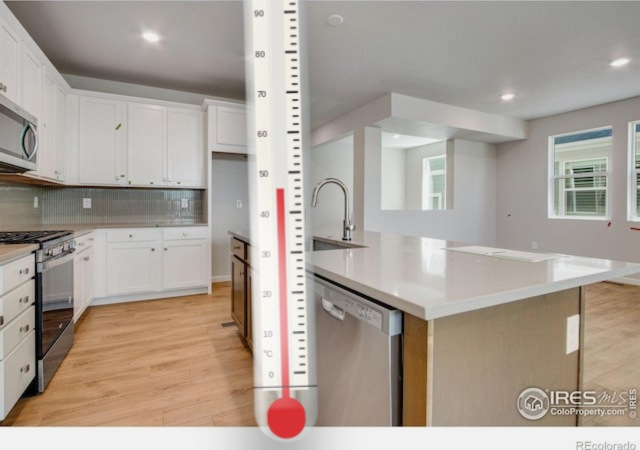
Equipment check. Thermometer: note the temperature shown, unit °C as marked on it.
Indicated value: 46 °C
